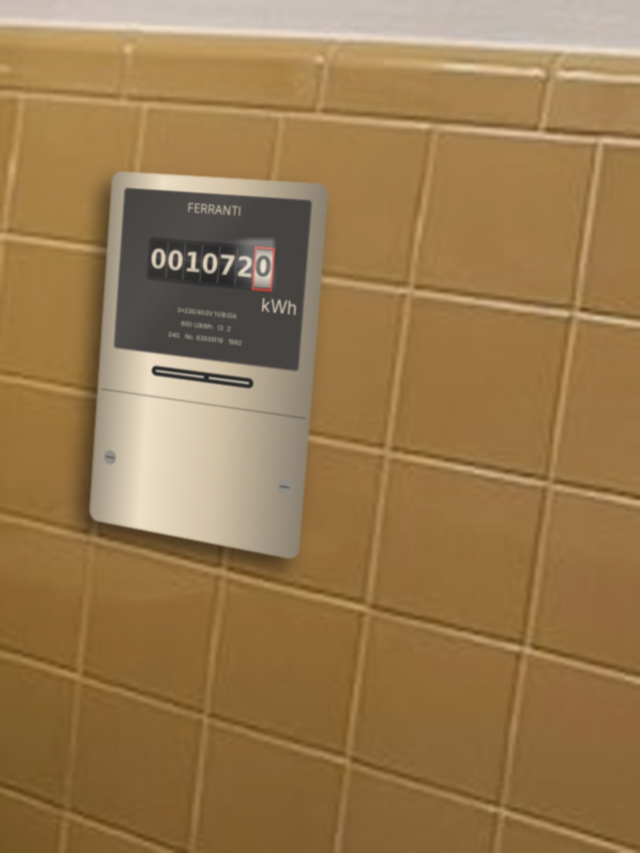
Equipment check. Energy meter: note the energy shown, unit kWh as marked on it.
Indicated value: 1072.0 kWh
